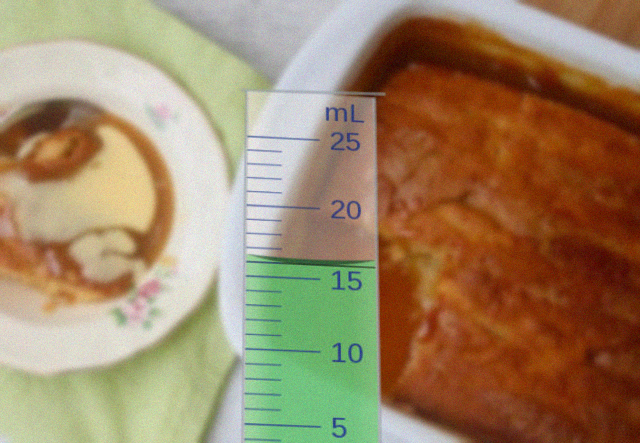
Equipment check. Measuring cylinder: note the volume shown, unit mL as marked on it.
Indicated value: 16 mL
